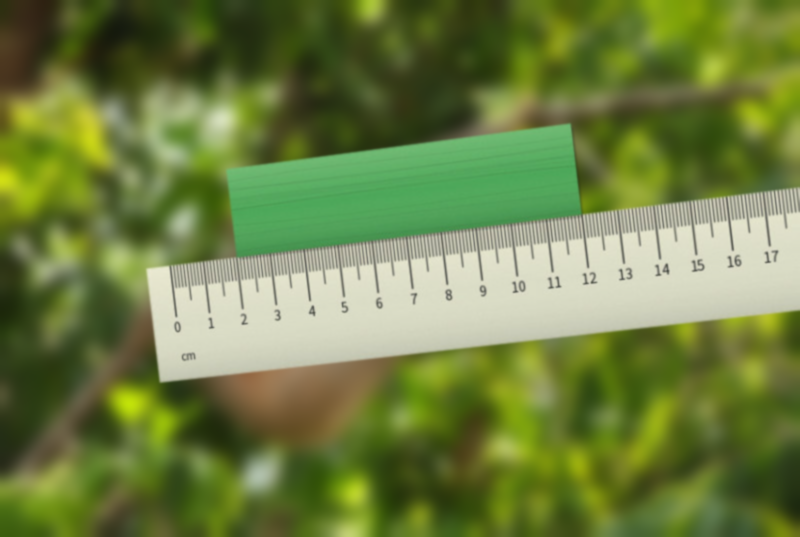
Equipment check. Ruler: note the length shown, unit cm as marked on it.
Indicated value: 10 cm
